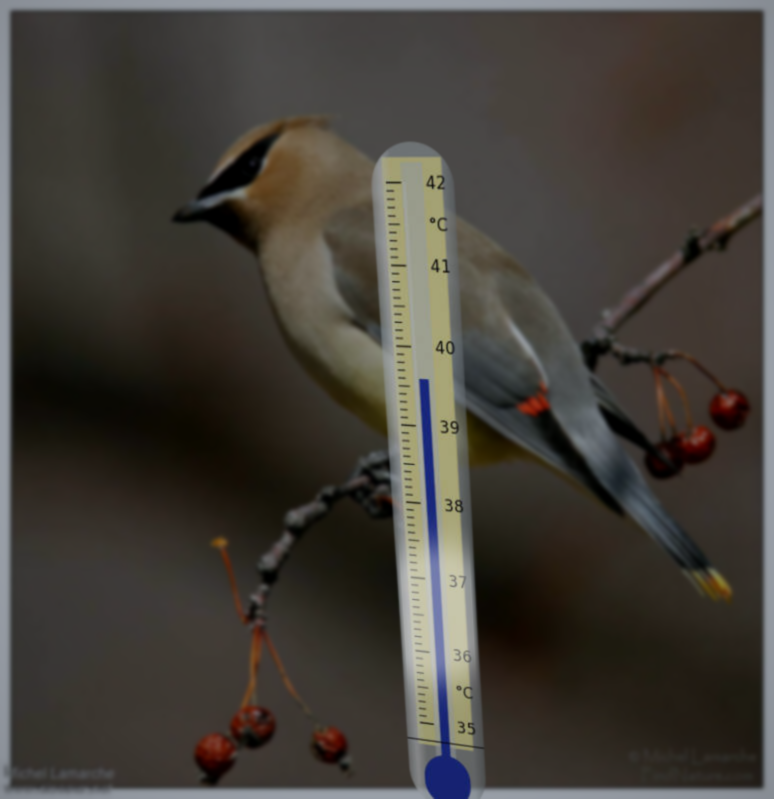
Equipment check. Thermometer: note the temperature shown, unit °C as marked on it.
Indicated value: 39.6 °C
